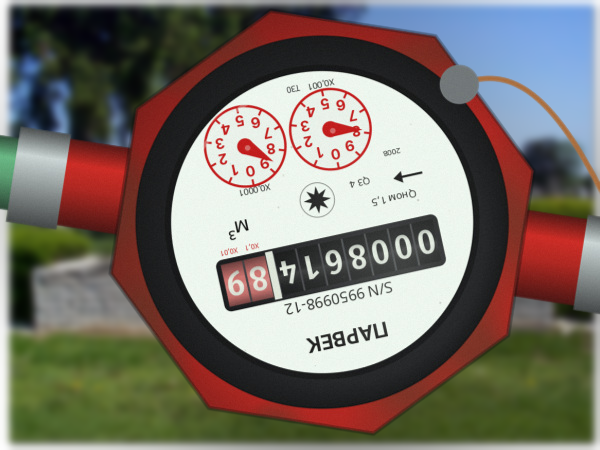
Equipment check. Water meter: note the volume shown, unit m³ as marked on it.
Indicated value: 8614.8978 m³
